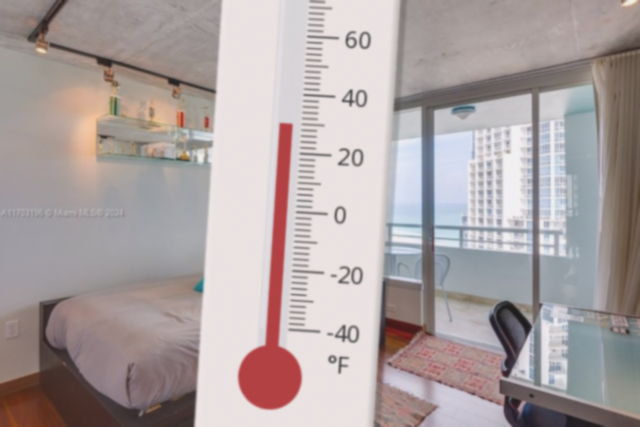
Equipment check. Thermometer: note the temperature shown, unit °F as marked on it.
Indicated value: 30 °F
